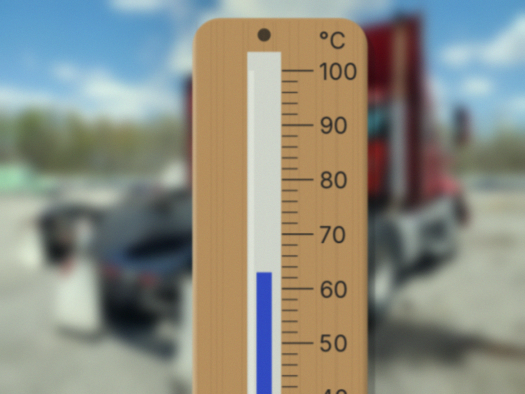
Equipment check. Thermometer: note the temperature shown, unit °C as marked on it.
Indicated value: 63 °C
